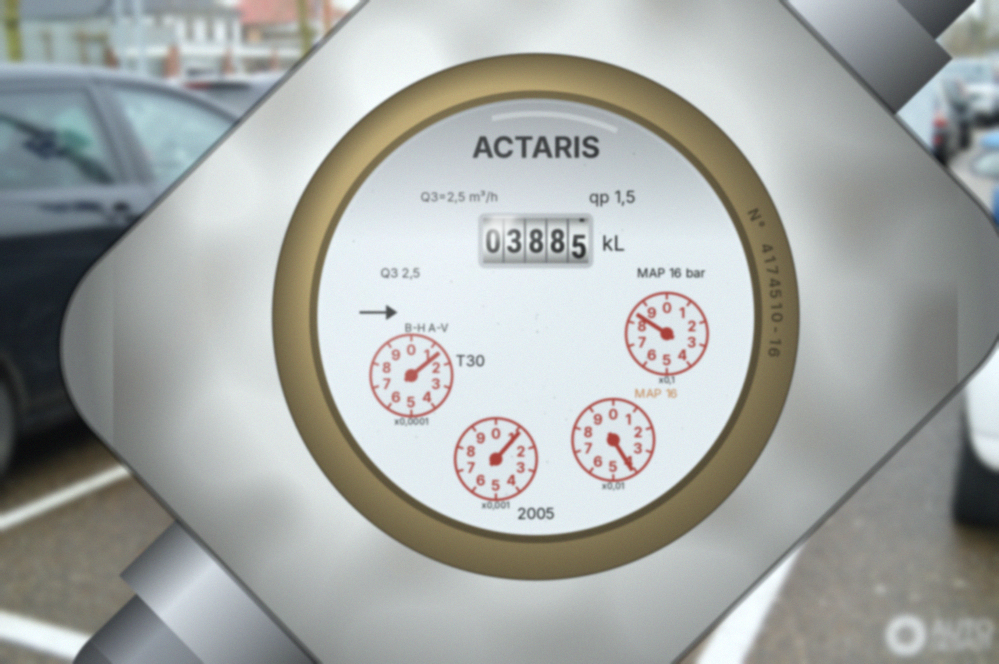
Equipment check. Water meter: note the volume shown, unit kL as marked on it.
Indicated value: 3884.8411 kL
